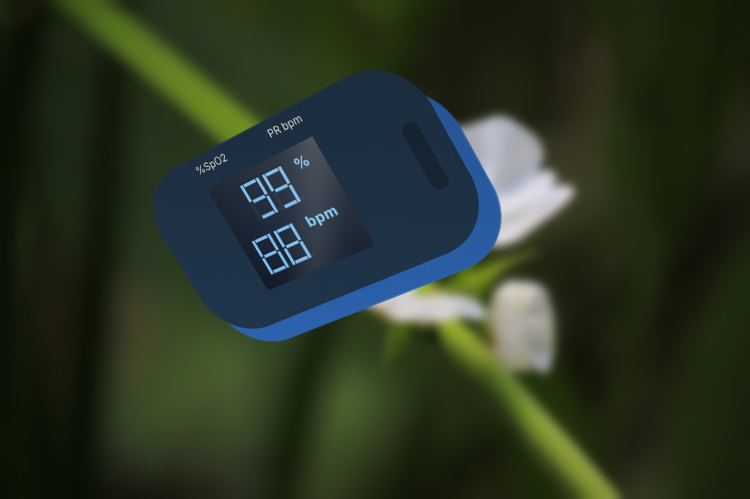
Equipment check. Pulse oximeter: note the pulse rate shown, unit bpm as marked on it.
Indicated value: 88 bpm
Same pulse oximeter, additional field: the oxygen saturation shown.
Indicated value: 99 %
